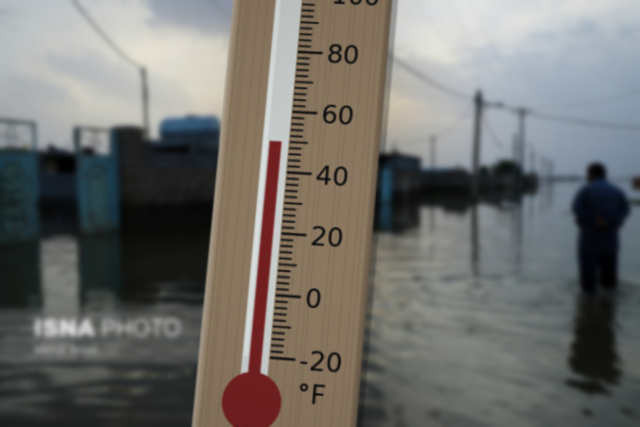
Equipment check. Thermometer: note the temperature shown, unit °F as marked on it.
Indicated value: 50 °F
